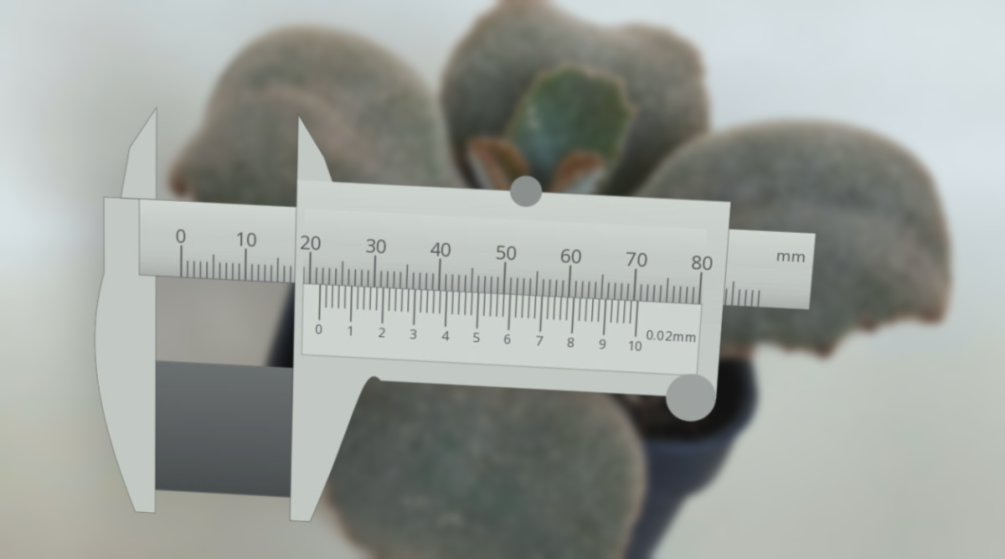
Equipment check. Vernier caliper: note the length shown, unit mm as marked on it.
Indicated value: 21.6 mm
